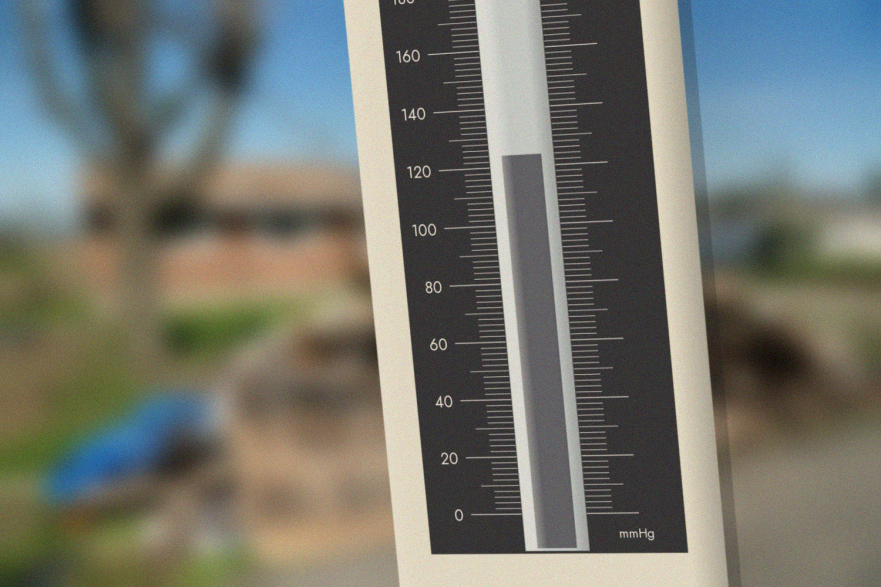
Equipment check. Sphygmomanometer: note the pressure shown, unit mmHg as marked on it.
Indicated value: 124 mmHg
